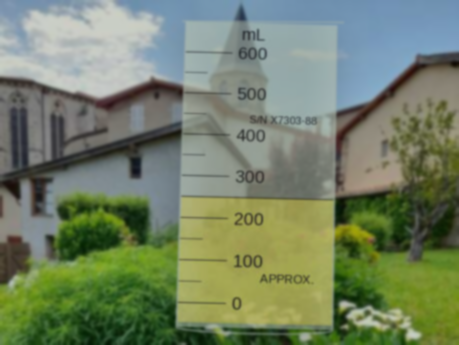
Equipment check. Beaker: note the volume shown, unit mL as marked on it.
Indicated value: 250 mL
